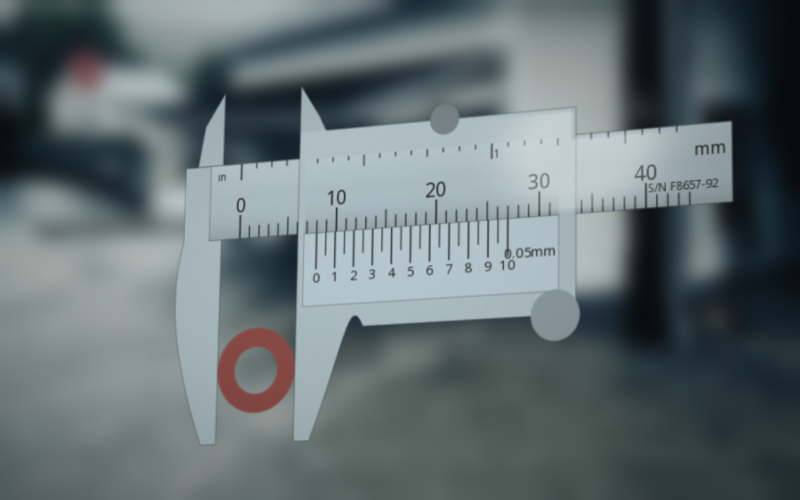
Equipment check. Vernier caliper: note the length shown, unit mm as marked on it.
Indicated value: 8.0 mm
